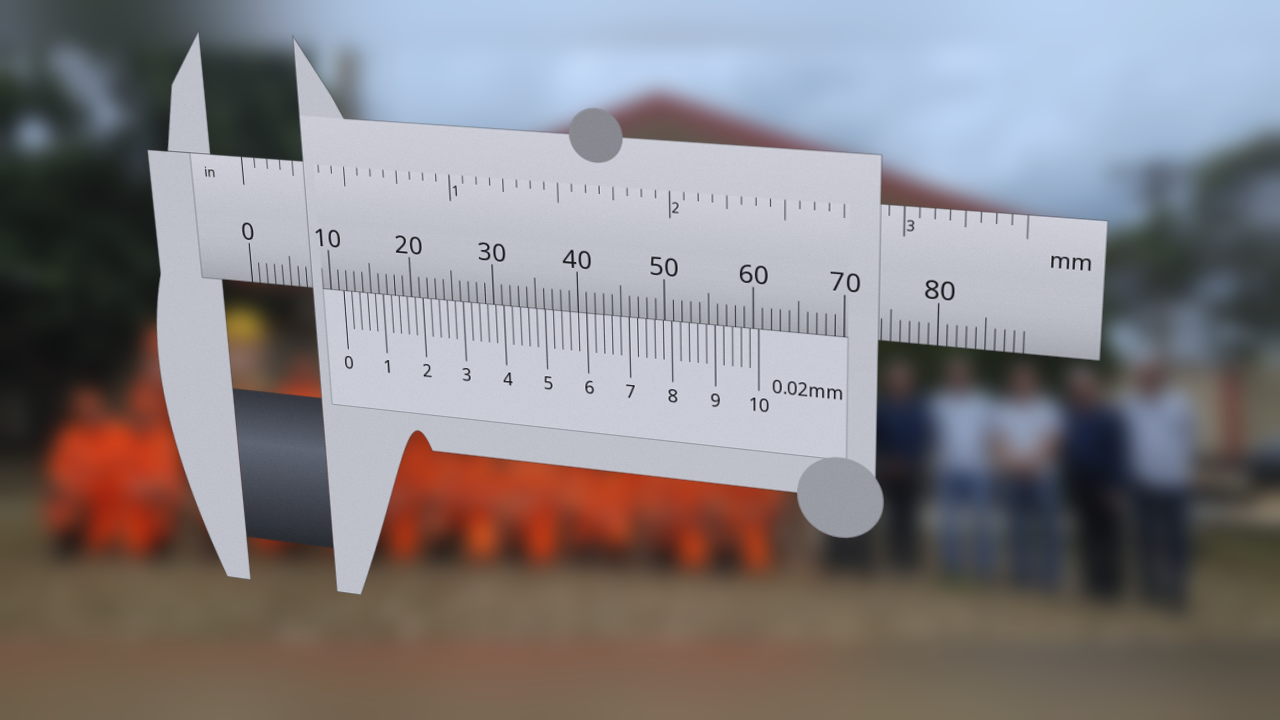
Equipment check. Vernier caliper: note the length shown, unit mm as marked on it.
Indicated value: 11.6 mm
